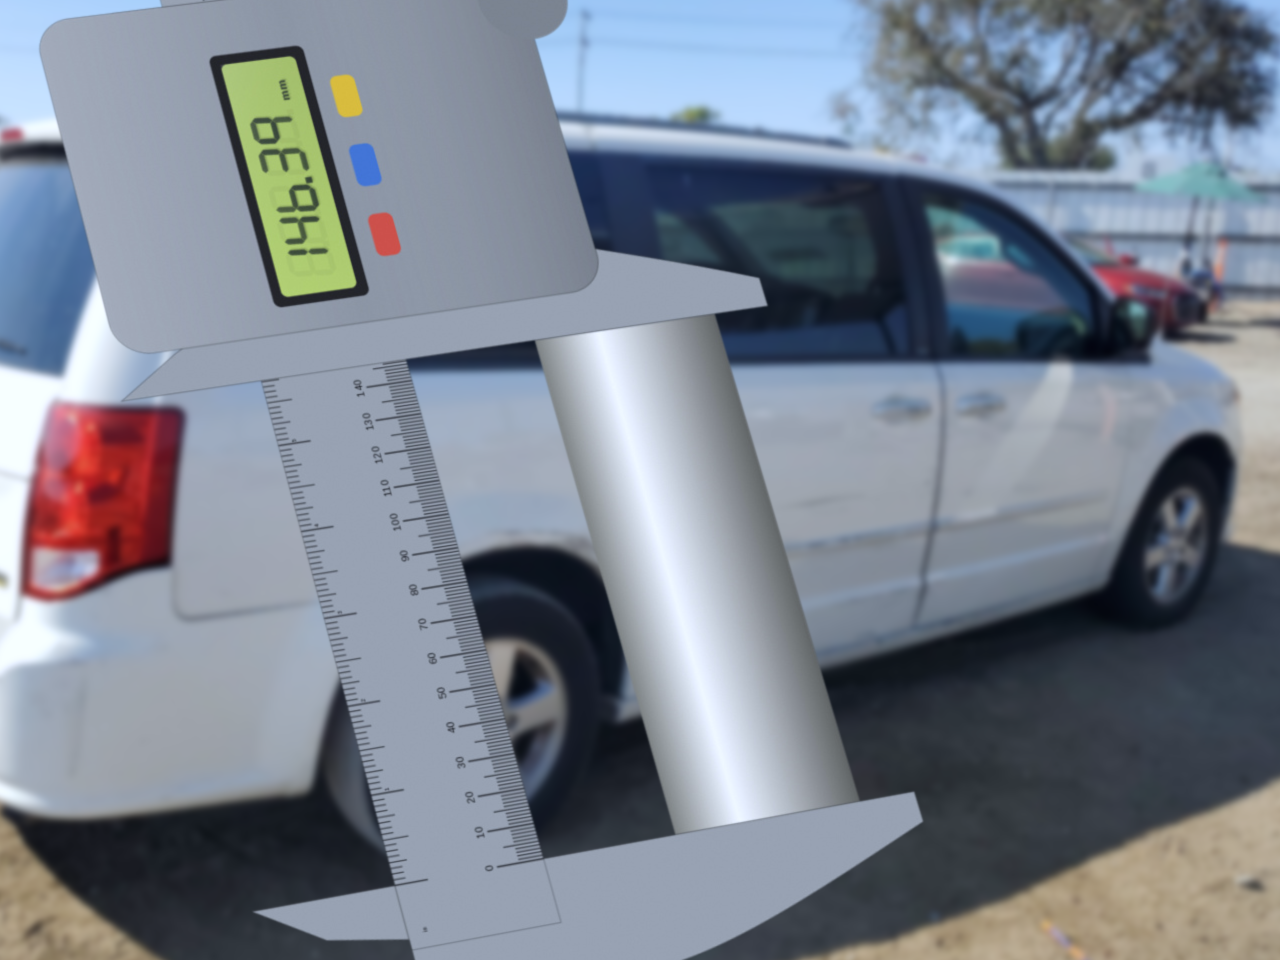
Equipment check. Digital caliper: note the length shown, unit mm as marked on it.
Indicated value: 146.39 mm
